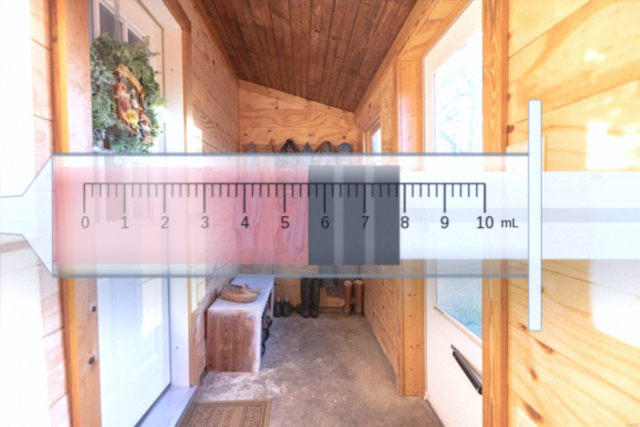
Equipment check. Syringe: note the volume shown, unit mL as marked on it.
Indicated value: 5.6 mL
